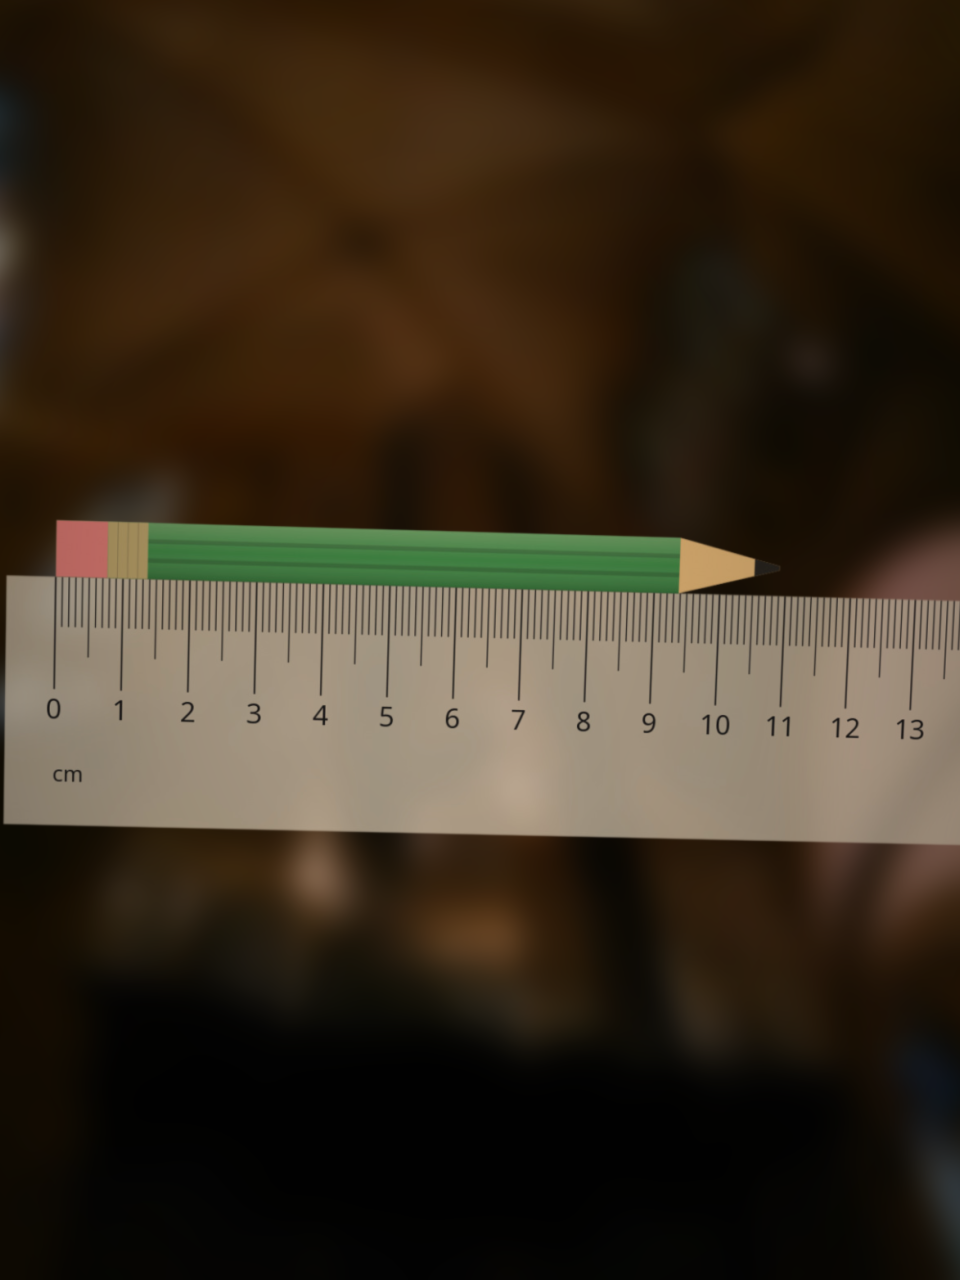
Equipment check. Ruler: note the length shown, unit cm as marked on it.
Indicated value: 10.9 cm
